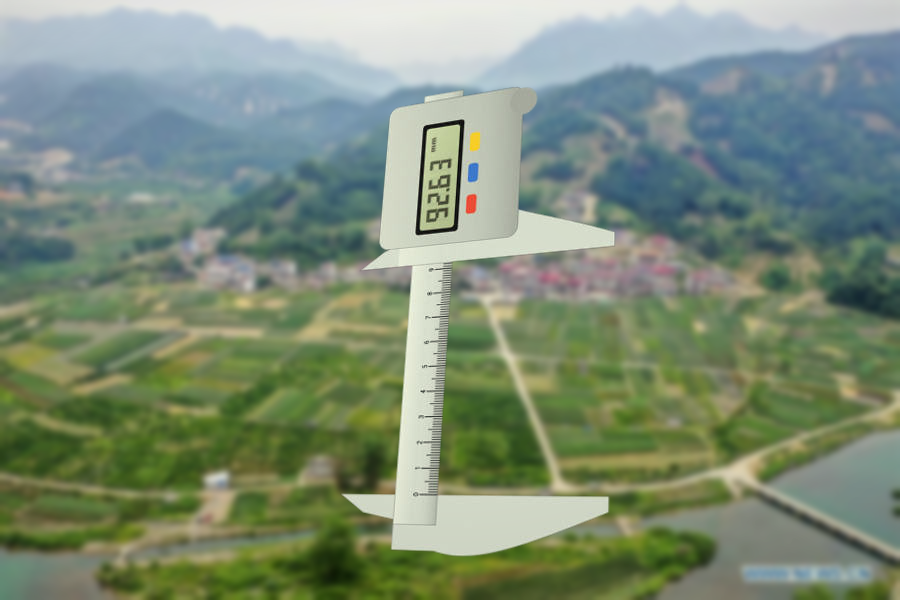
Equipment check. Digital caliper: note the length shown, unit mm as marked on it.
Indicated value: 92.63 mm
